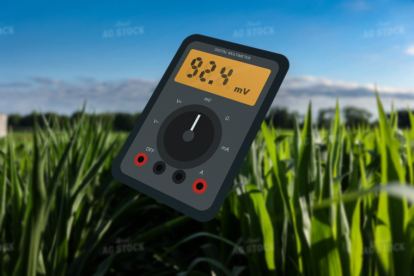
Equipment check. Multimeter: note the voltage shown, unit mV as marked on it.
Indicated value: 92.4 mV
